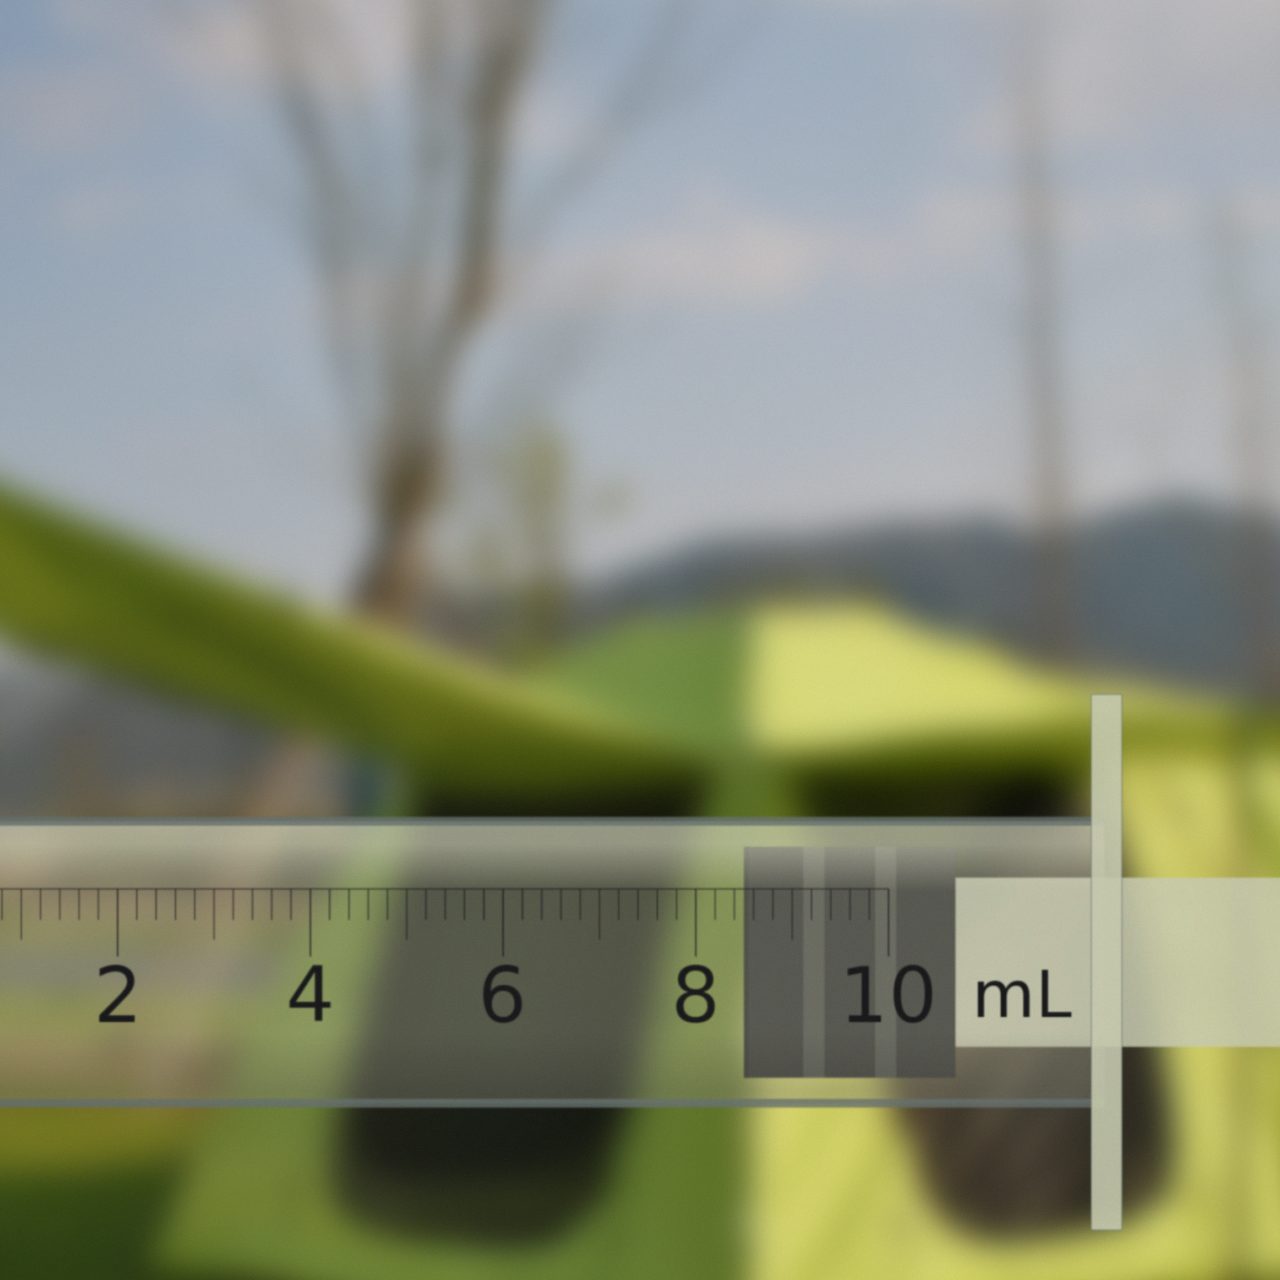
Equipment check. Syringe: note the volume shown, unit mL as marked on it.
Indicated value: 8.5 mL
